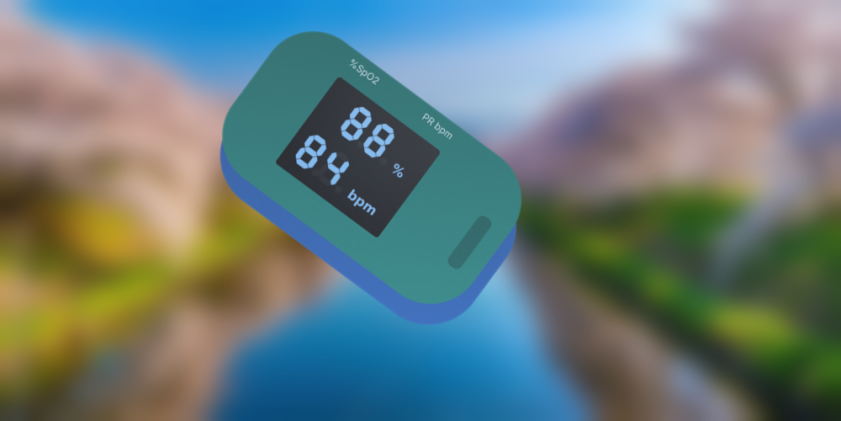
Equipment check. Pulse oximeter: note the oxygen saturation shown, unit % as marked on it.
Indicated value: 88 %
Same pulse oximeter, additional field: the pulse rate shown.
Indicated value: 84 bpm
